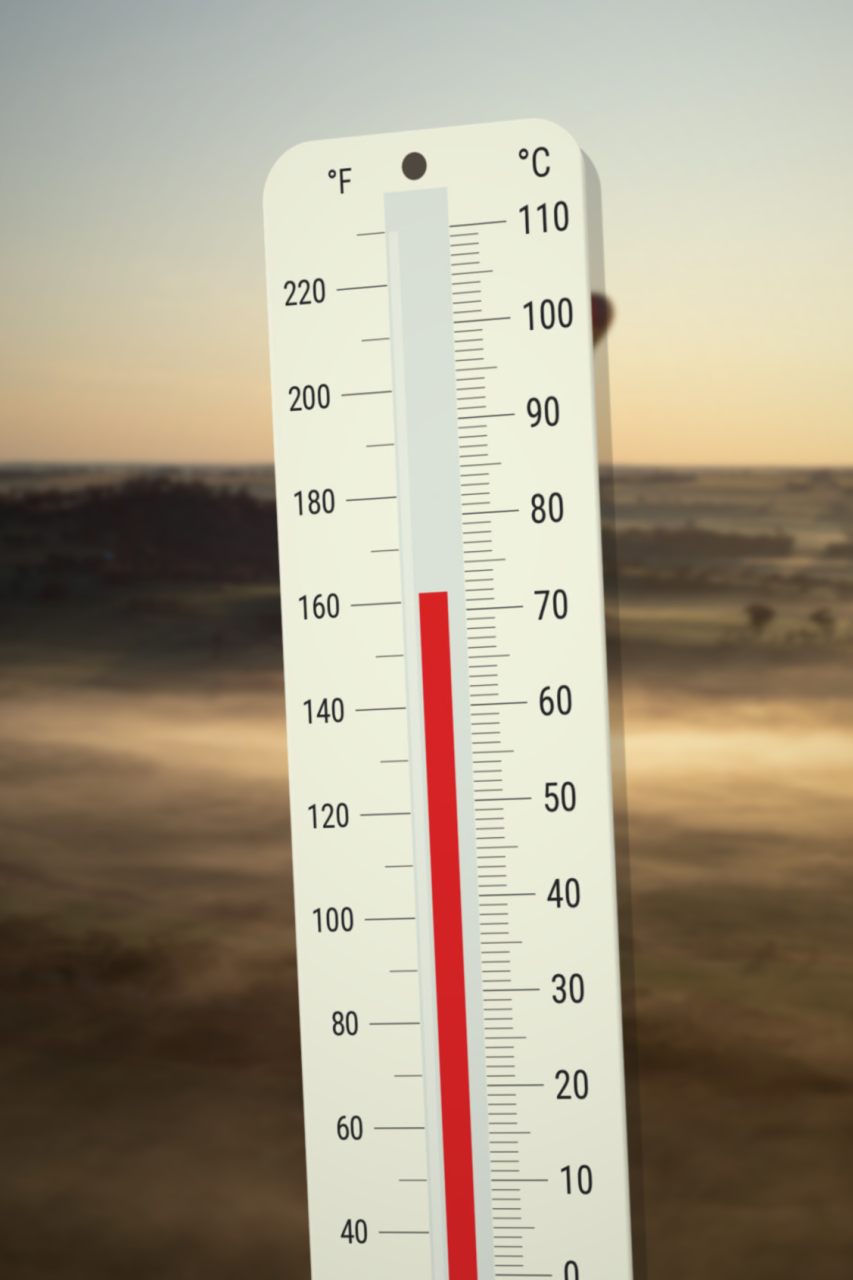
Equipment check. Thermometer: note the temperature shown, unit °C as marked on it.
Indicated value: 72 °C
